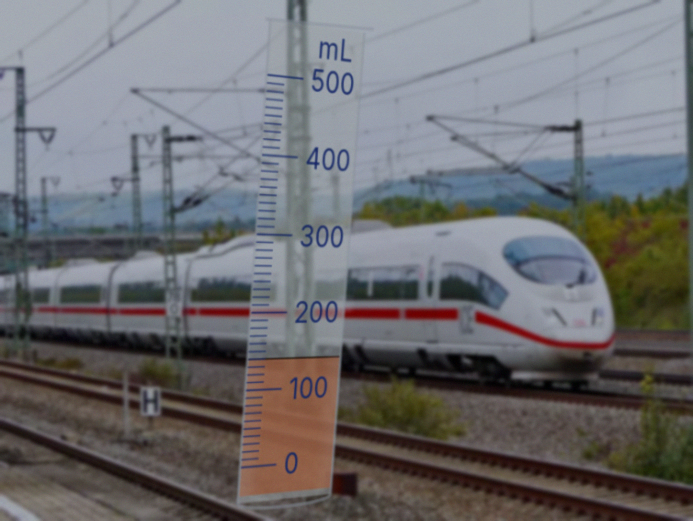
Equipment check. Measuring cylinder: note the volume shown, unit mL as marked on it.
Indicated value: 140 mL
